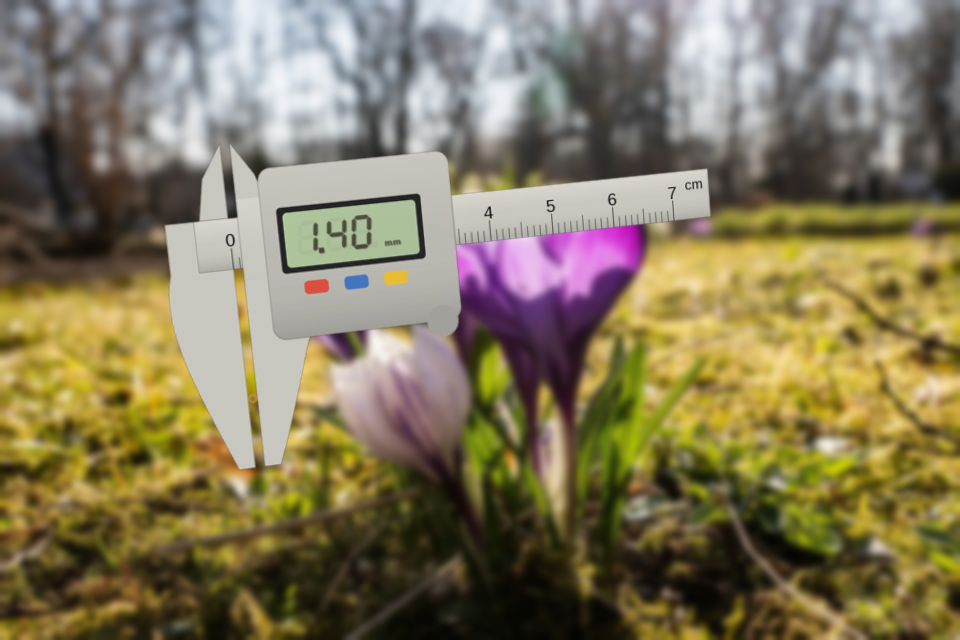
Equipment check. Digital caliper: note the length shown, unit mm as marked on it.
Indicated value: 1.40 mm
